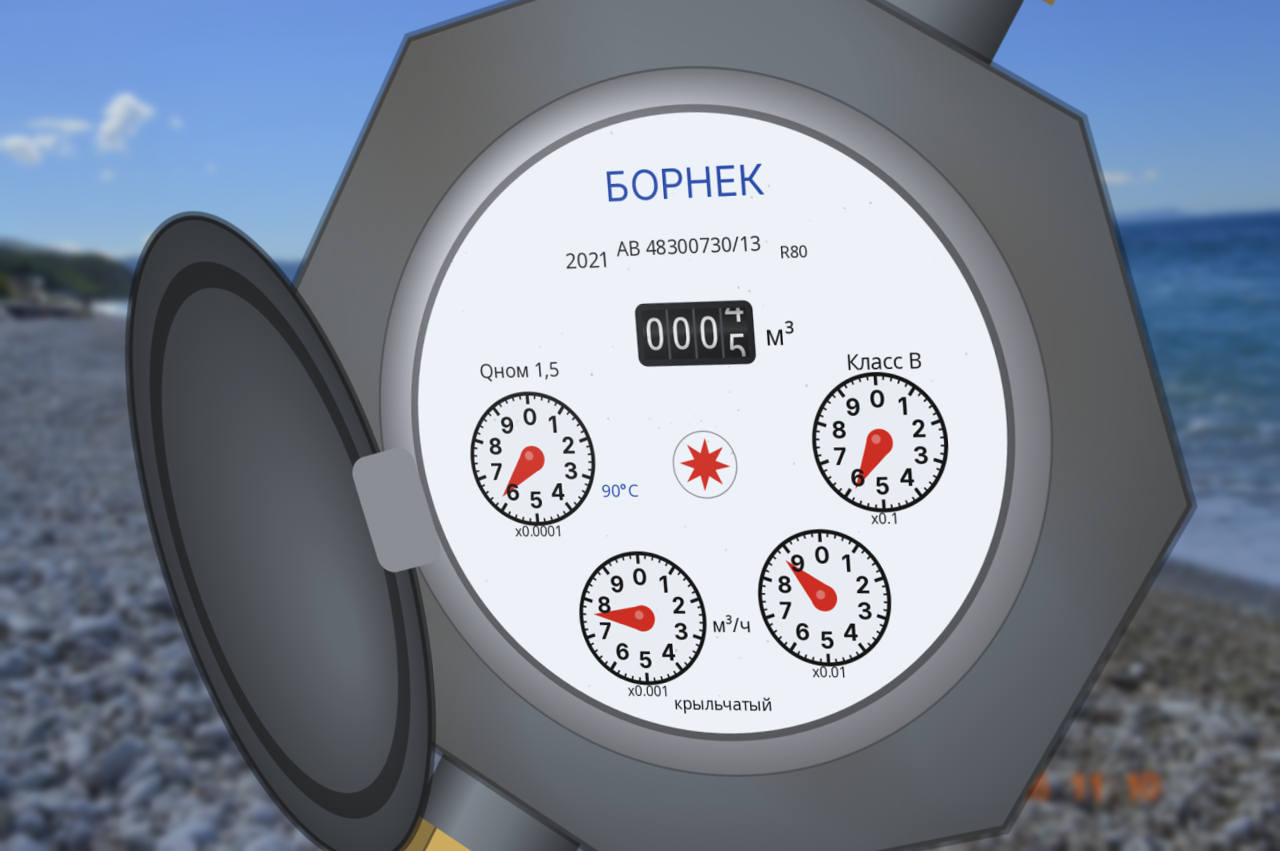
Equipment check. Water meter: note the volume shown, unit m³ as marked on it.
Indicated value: 4.5876 m³
